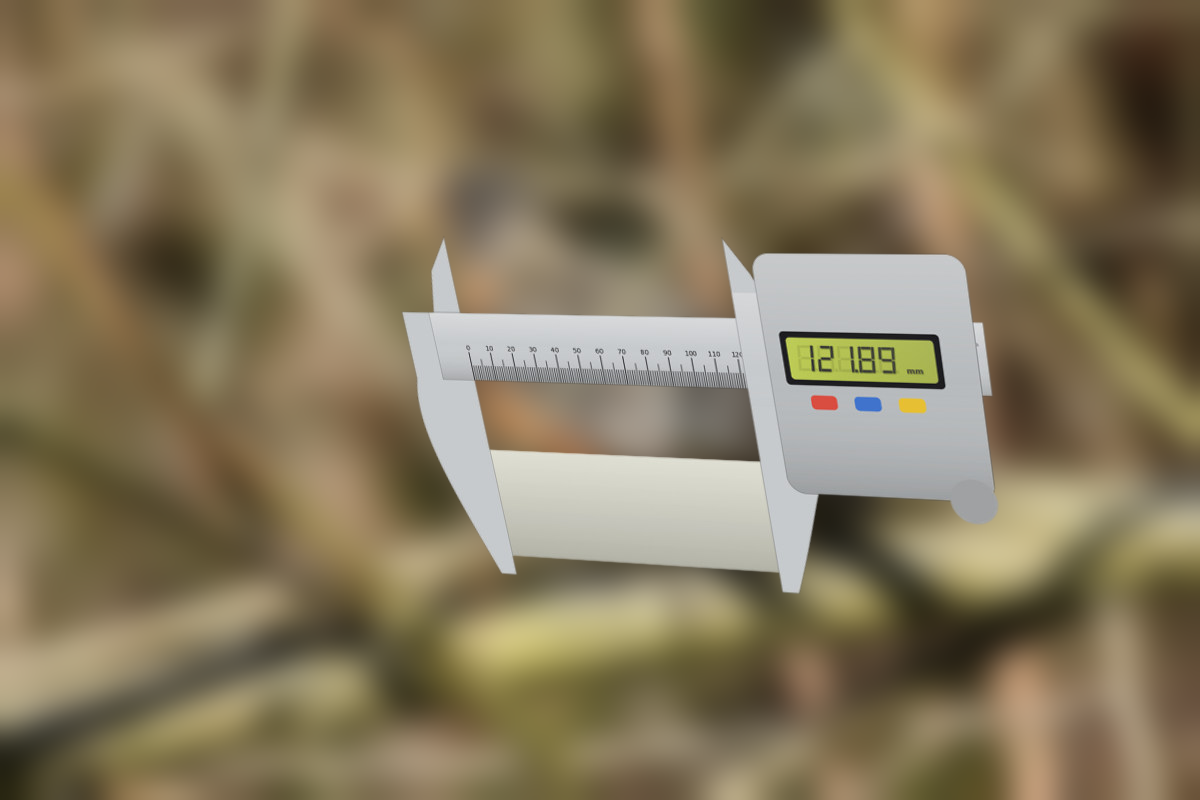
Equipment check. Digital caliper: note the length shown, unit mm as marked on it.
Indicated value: 121.89 mm
